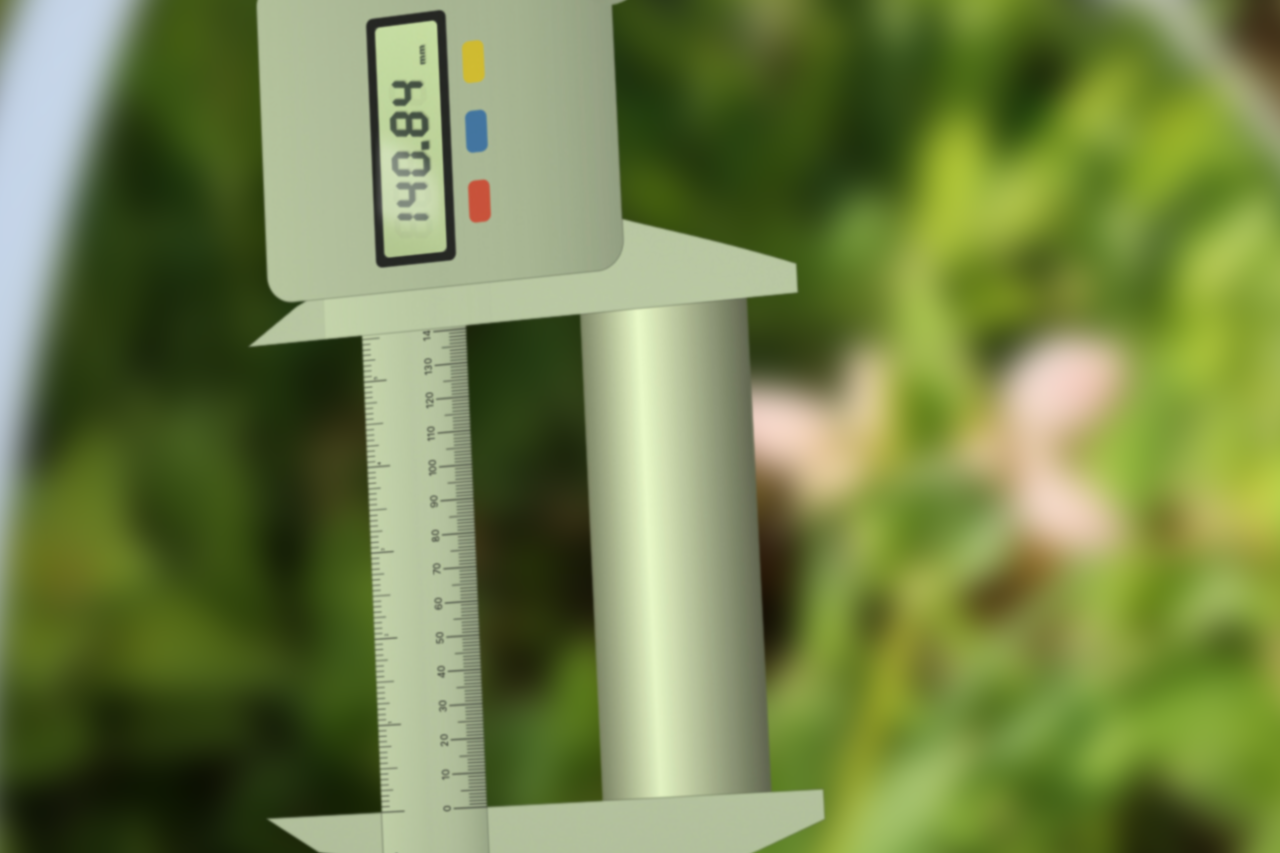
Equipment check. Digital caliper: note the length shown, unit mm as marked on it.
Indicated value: 140.84 mm
